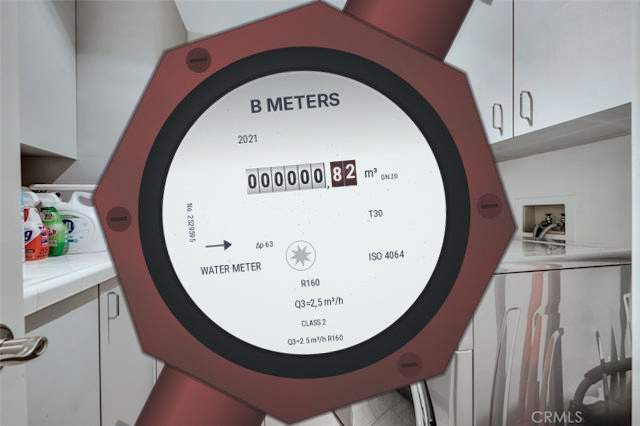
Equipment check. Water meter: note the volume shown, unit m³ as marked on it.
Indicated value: 0.82 m³
